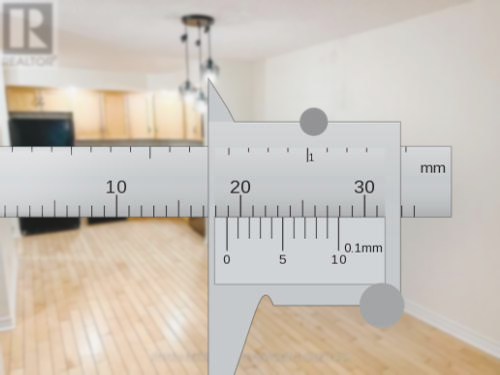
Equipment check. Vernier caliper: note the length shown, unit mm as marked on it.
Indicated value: 18.9 mm
